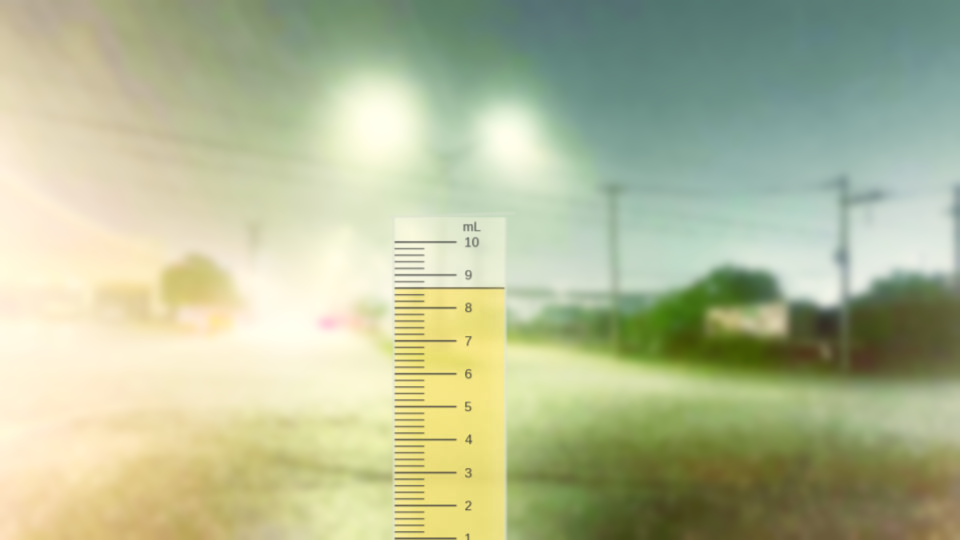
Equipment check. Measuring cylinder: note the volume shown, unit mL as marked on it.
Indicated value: 8.6 mL
